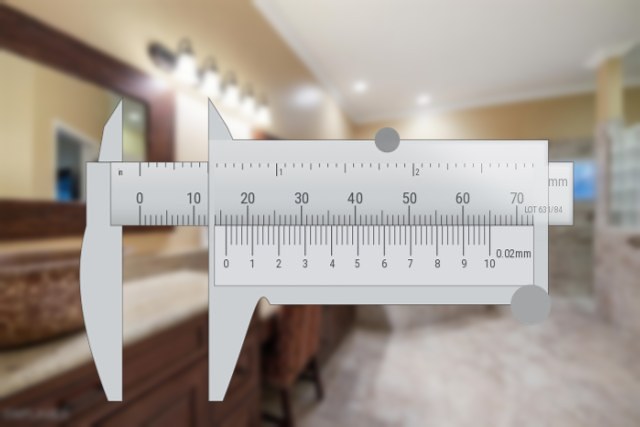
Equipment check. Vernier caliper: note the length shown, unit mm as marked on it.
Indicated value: 16.0 mm
